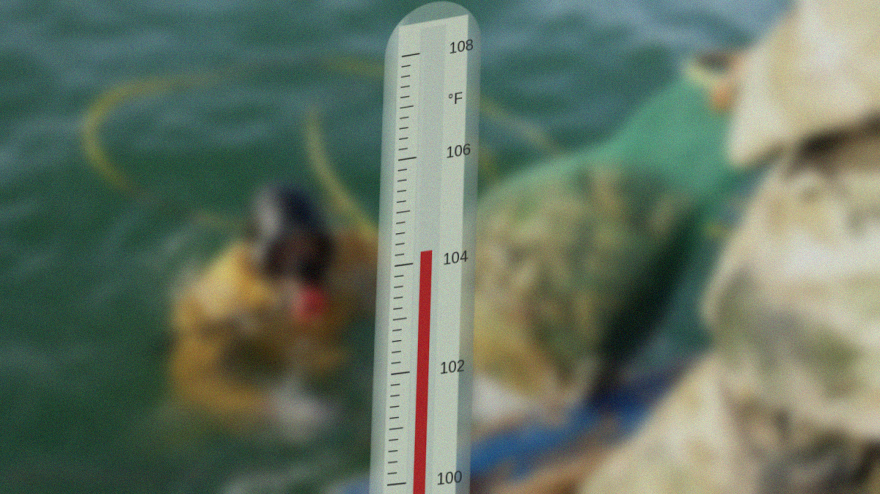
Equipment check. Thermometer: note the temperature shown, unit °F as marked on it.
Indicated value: 104.2 °F
